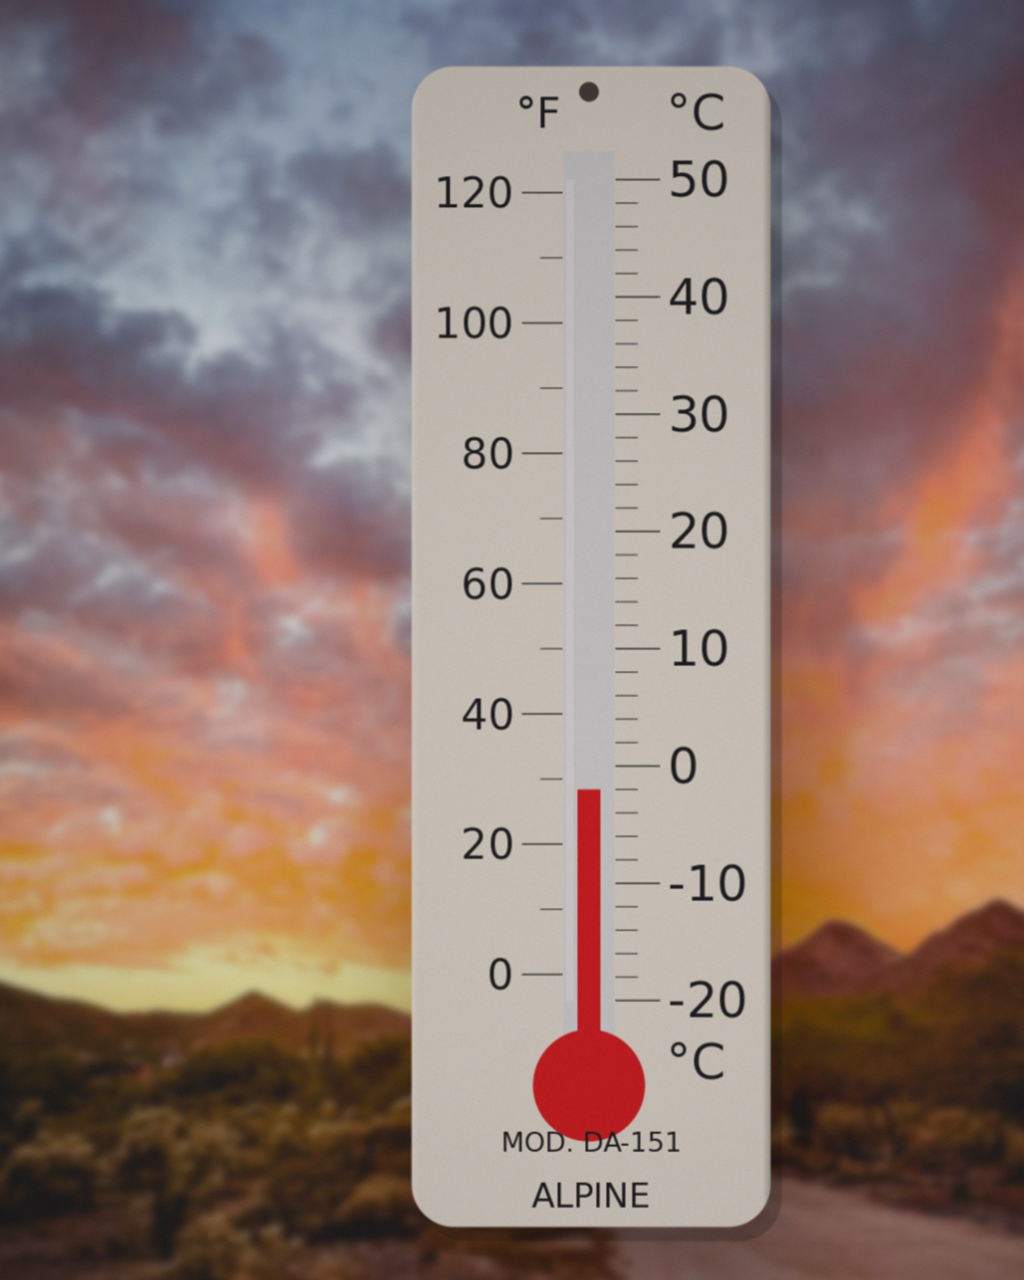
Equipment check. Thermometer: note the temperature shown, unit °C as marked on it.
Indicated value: -2 °C
